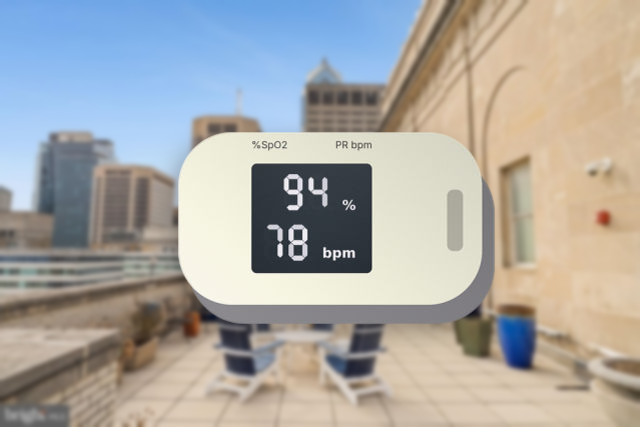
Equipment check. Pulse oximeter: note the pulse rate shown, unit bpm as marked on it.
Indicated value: 78 bpm
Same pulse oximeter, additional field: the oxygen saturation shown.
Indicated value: 94 %
